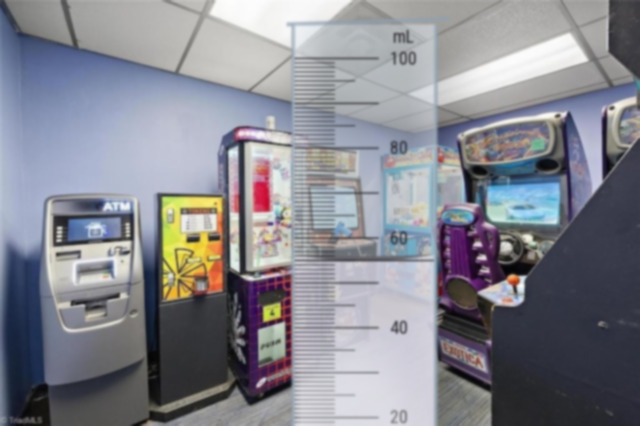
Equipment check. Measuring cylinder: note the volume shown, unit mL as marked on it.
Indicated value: 55 mL
